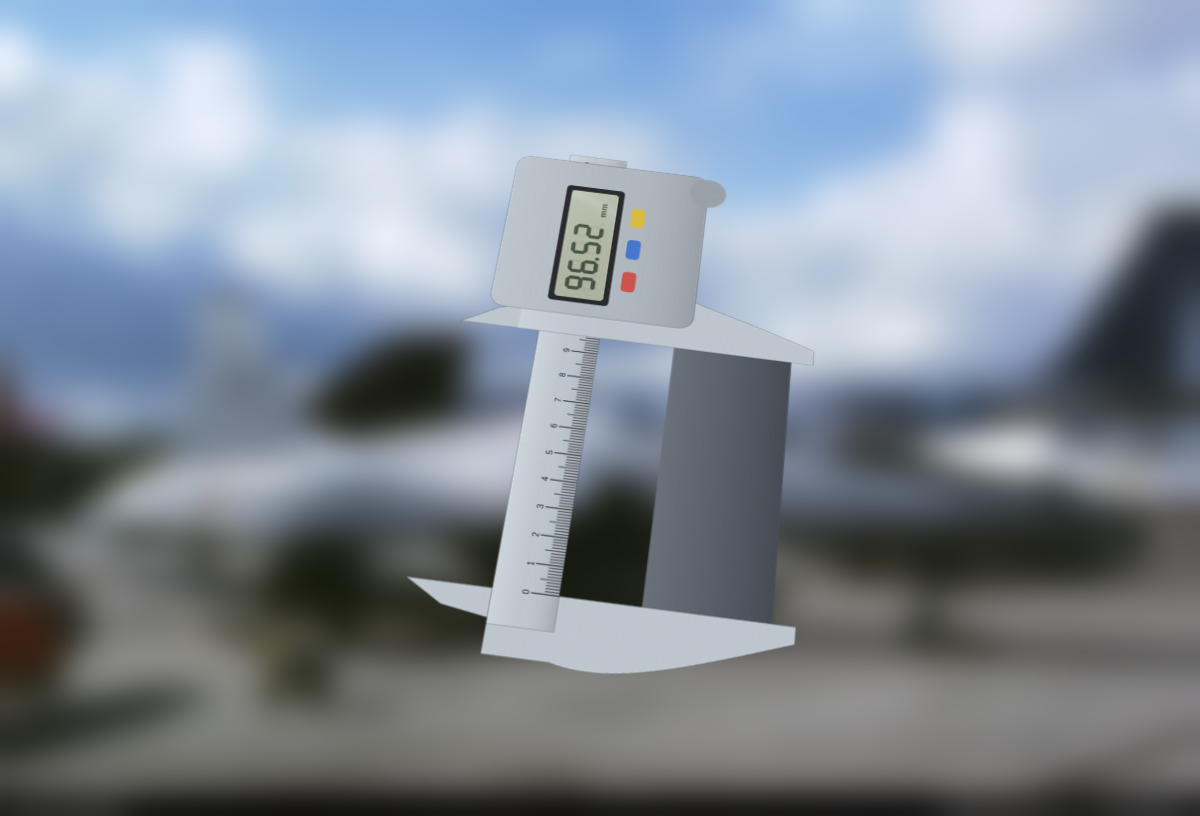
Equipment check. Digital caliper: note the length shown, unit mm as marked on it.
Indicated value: 96.52 mm
